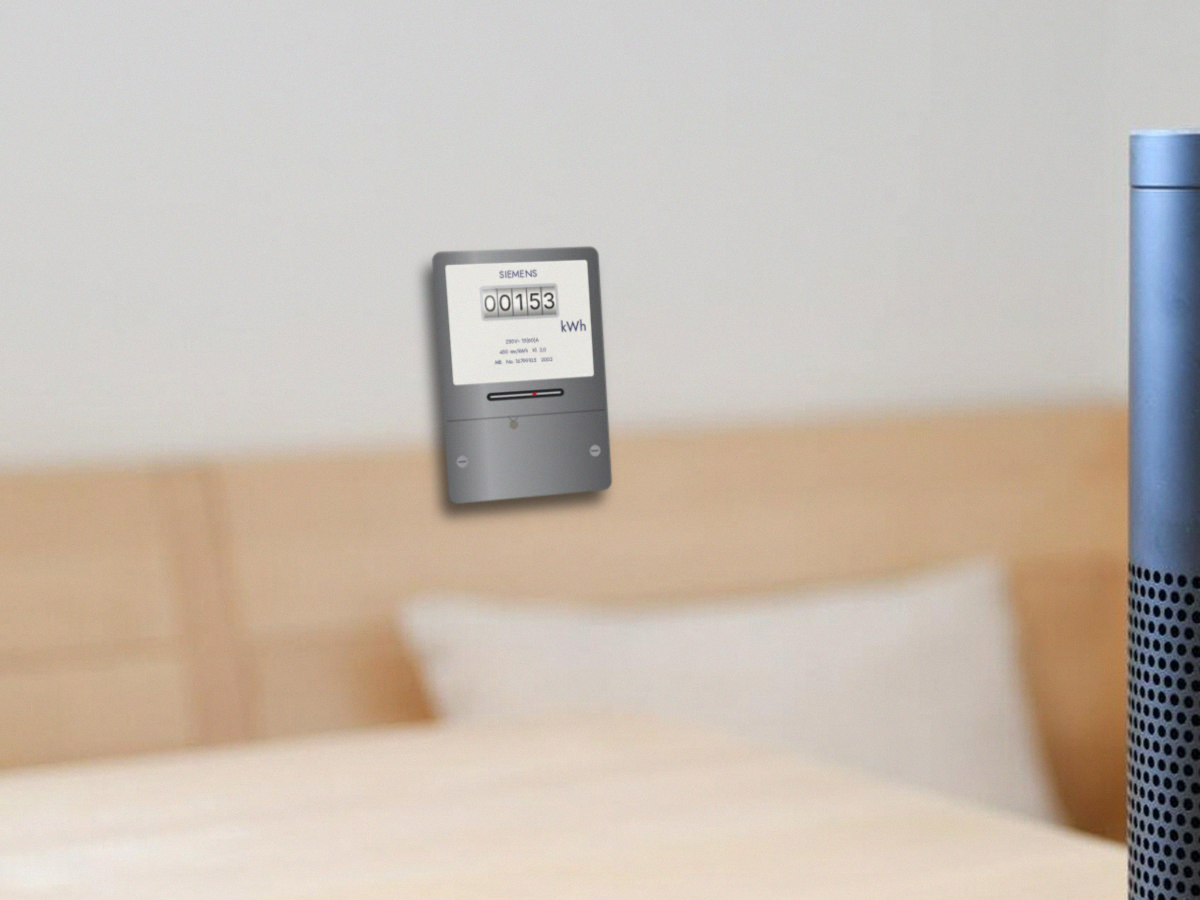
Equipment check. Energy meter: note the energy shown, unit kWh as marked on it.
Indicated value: 153 kWh
